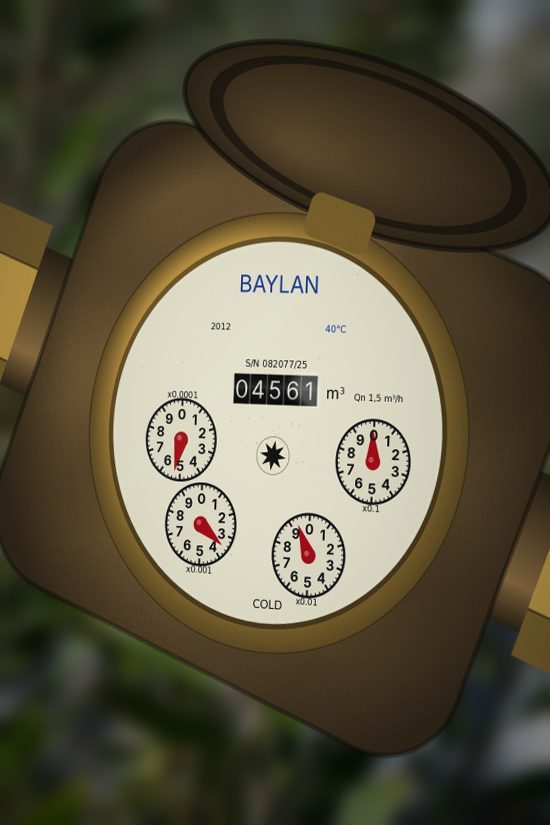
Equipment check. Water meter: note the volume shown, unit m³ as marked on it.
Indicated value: 4560.9935 m³
